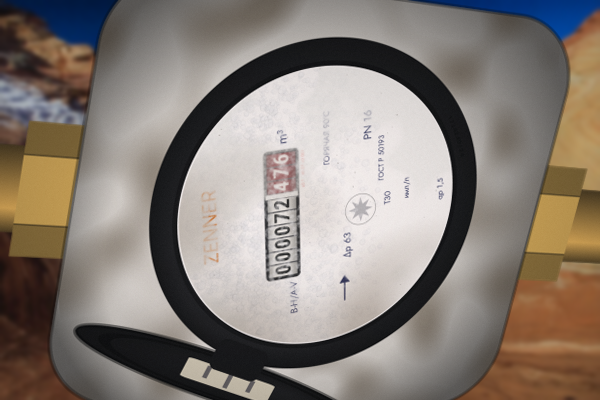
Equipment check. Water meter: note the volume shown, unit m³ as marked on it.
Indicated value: 72.476 m³
